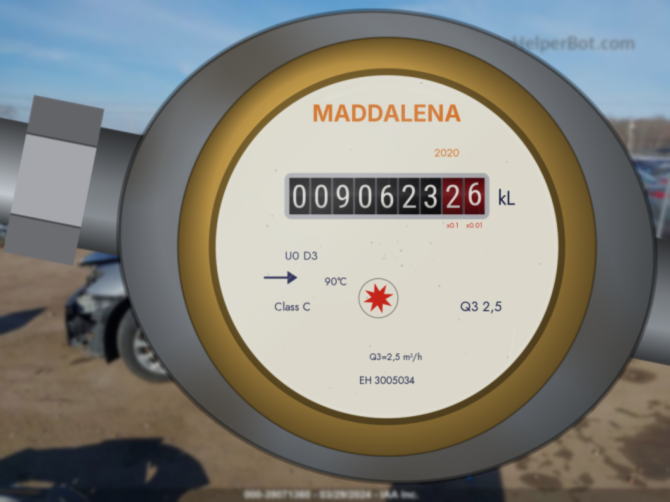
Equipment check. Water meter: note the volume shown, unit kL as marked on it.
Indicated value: 90623.26 kL
